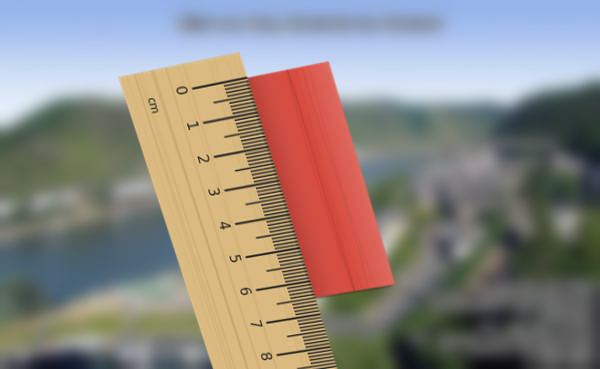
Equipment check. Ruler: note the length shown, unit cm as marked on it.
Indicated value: 6.5 cm
